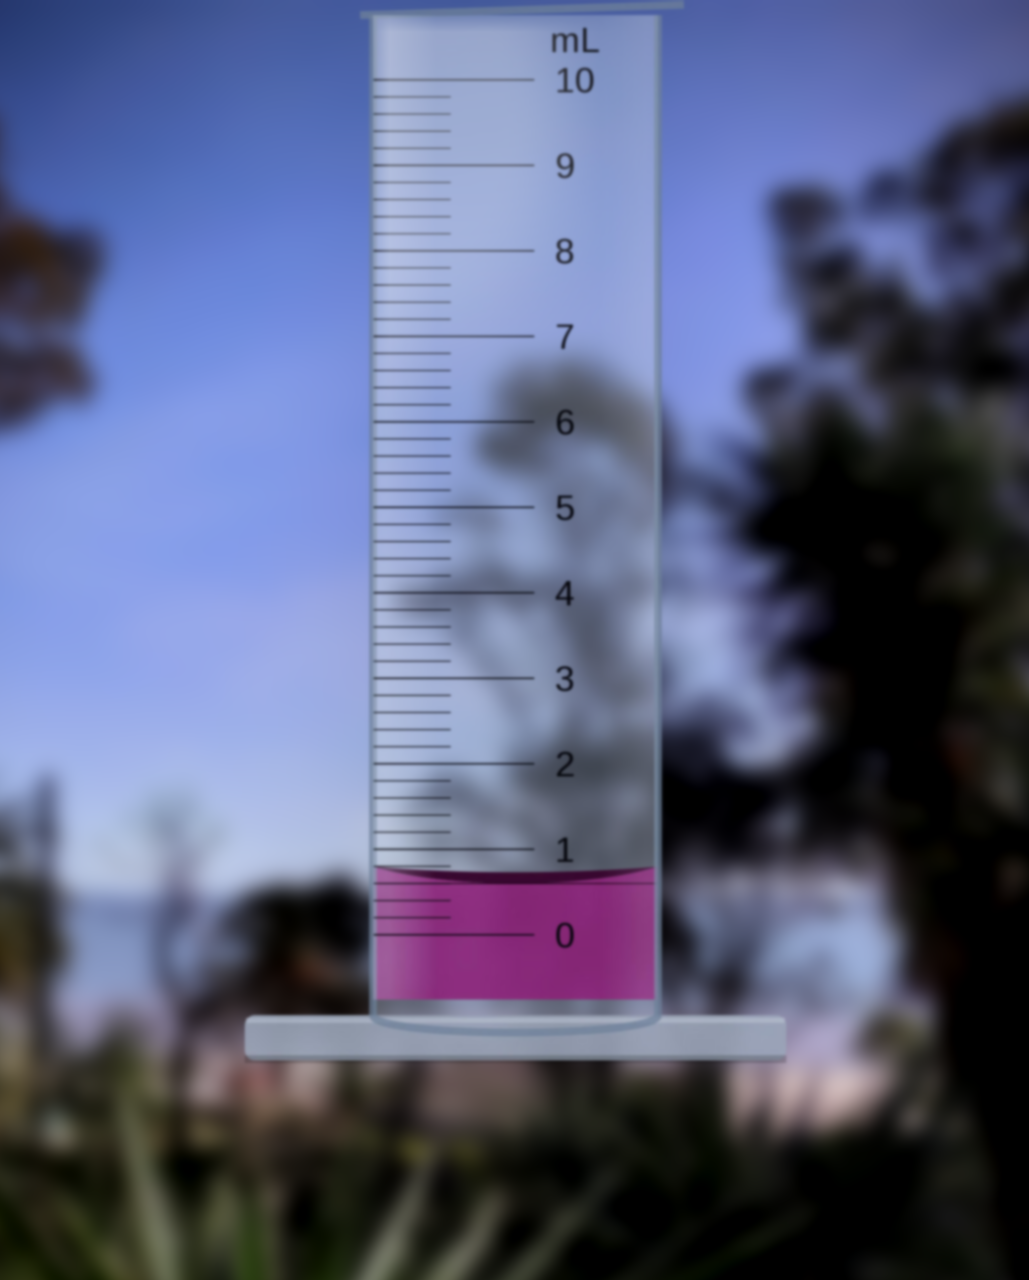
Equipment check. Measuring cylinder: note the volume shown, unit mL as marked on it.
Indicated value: 0.6 mL
